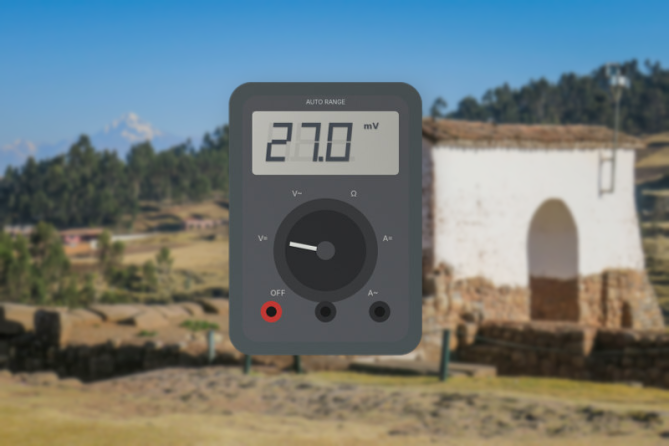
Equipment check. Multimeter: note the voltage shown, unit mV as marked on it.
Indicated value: 27.0 mV
